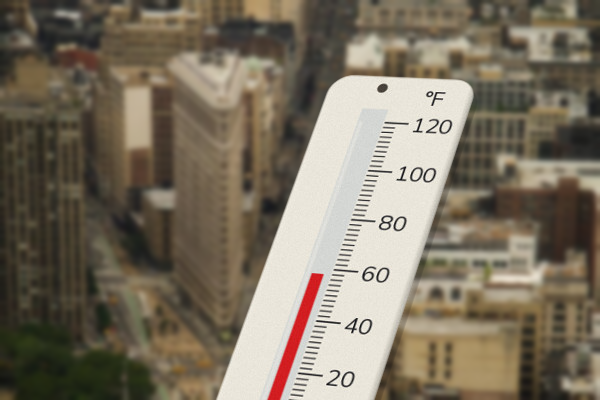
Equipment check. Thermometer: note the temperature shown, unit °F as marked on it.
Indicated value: 58 °F
